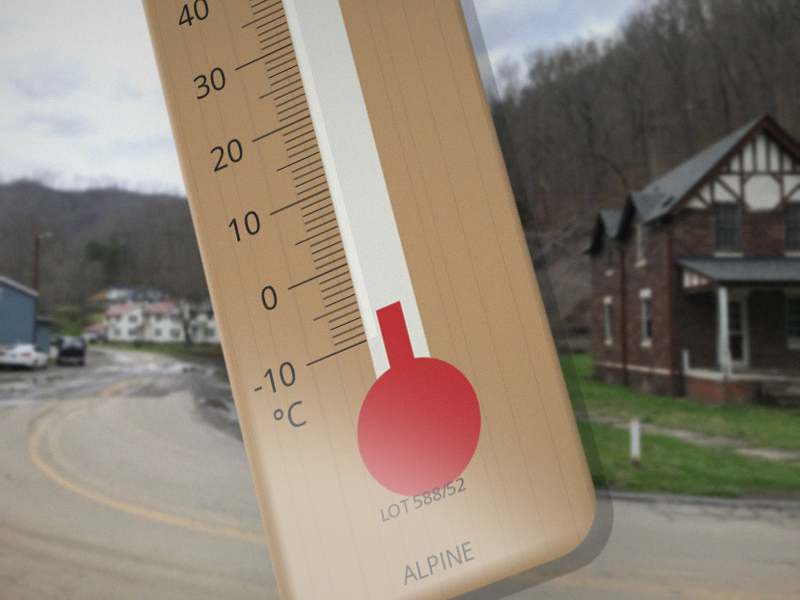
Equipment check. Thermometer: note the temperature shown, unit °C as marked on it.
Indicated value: -7 °C
